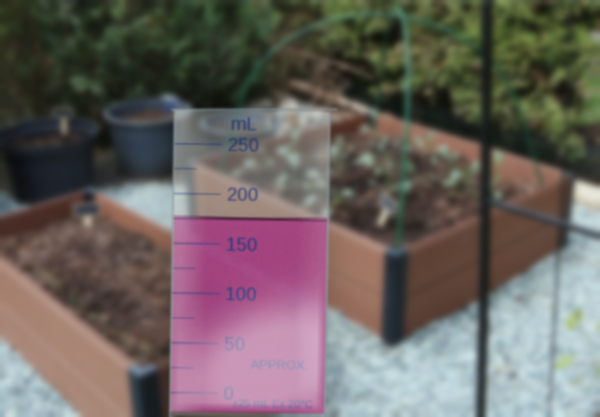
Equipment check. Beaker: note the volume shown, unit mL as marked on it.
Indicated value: 175 mL
